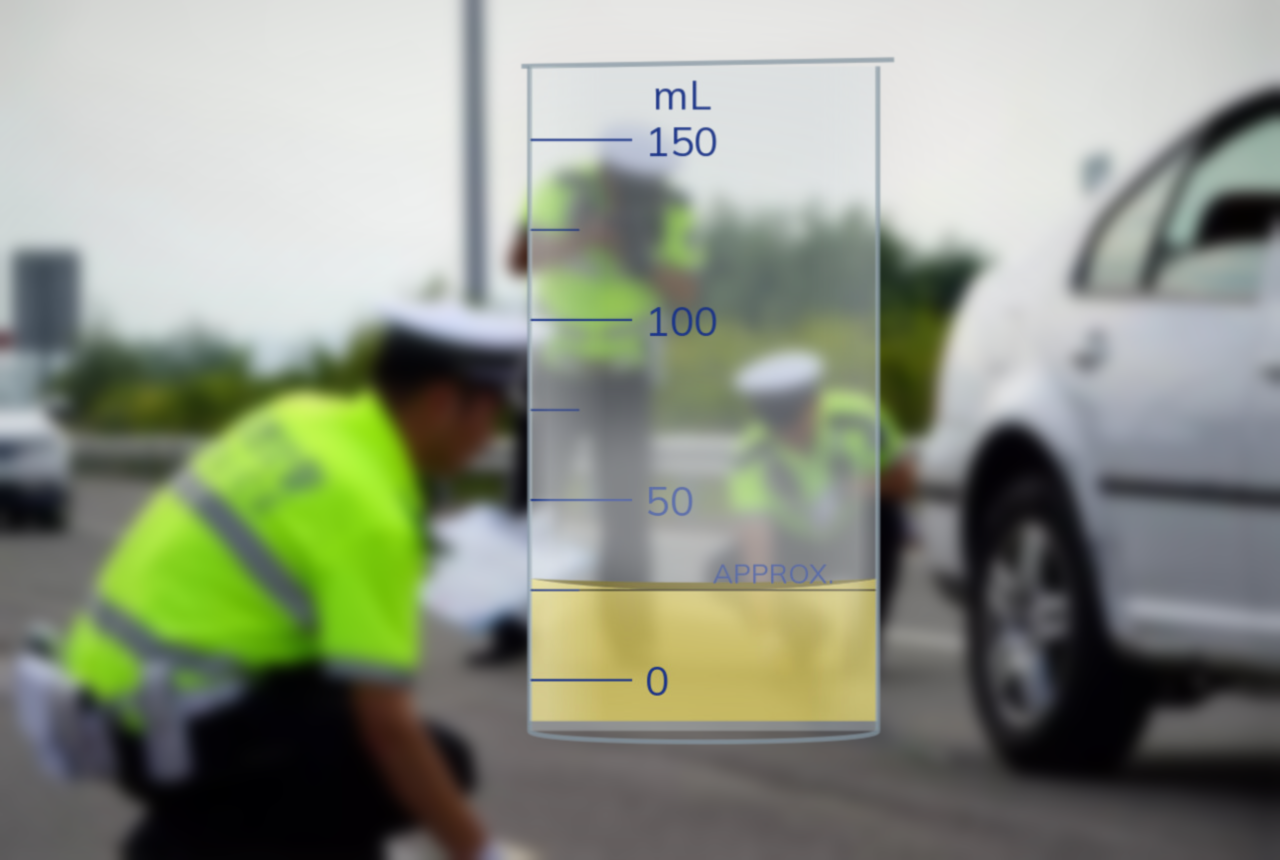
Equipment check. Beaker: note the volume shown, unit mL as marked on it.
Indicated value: 25 mL
